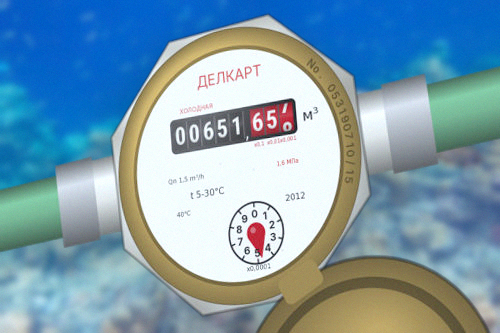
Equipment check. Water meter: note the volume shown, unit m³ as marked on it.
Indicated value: 651.6574 m³
